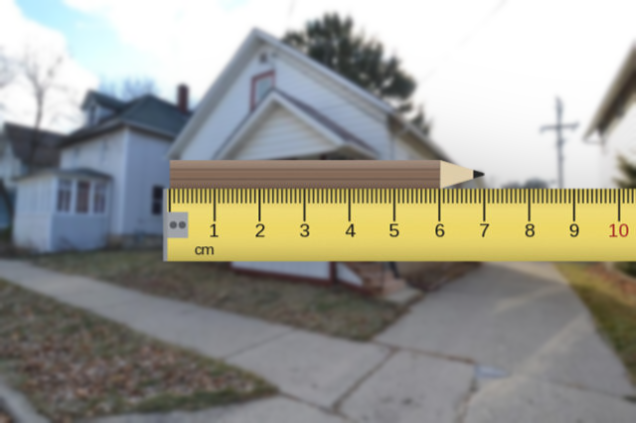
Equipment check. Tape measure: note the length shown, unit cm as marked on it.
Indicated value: 7 cm
